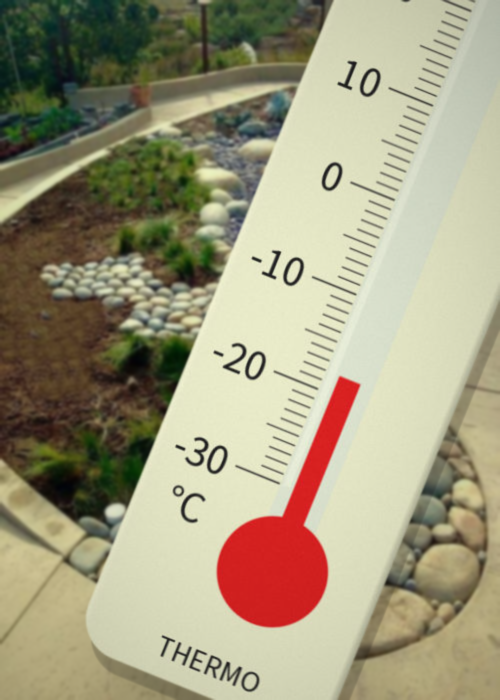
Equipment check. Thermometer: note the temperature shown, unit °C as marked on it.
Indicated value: -18 °C
